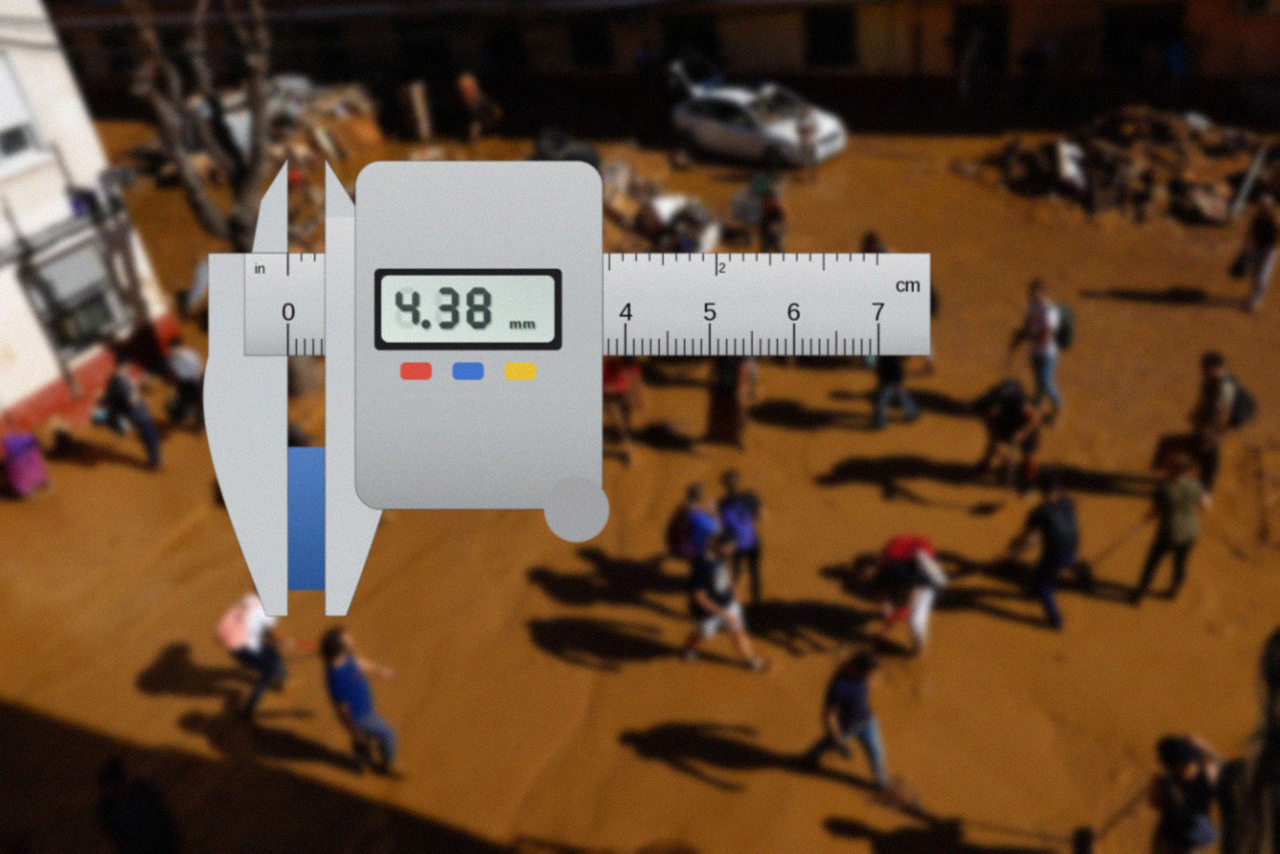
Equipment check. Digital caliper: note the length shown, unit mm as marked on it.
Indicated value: 4.38 mm
